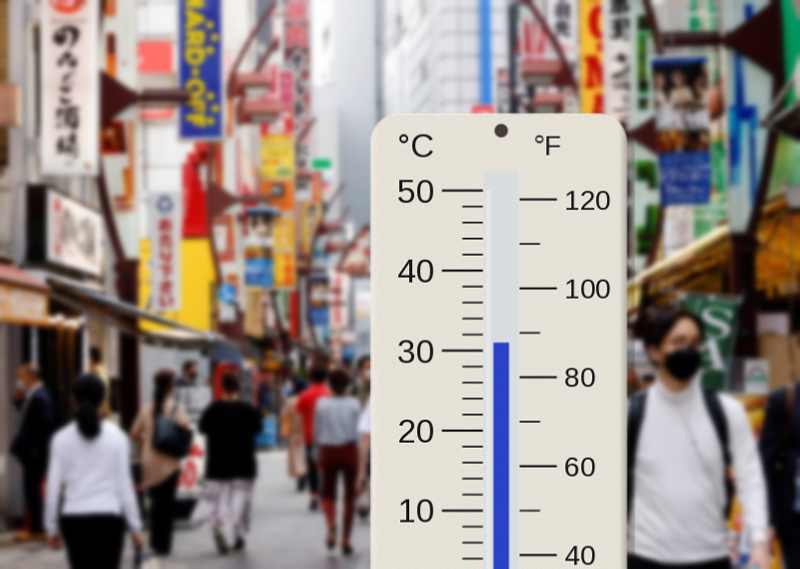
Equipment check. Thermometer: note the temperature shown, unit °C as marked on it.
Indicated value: 31 °C
